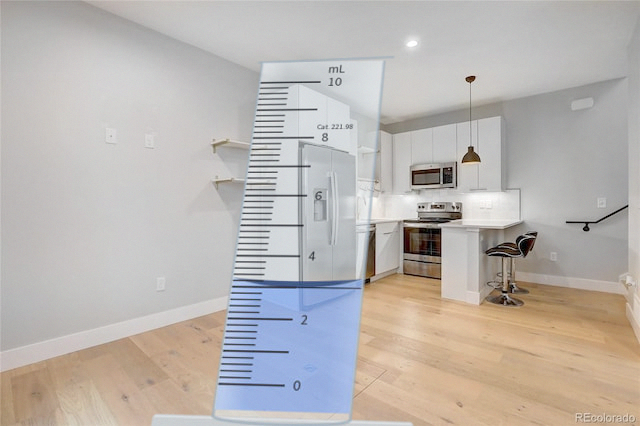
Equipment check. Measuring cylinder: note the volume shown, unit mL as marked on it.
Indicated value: 3 mL
